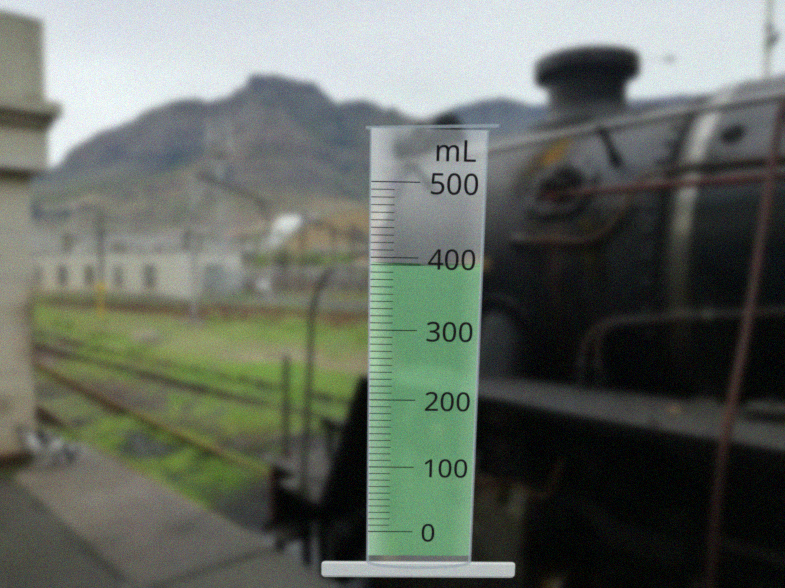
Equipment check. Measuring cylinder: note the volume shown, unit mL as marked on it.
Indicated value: 390 mL
